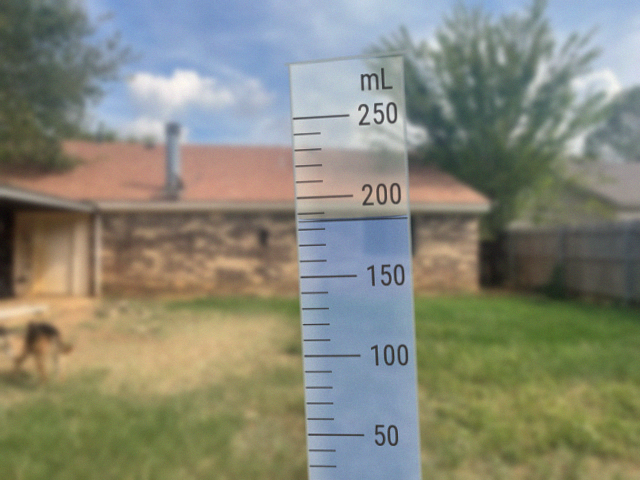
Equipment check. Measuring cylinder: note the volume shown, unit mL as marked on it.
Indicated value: 185 mL
